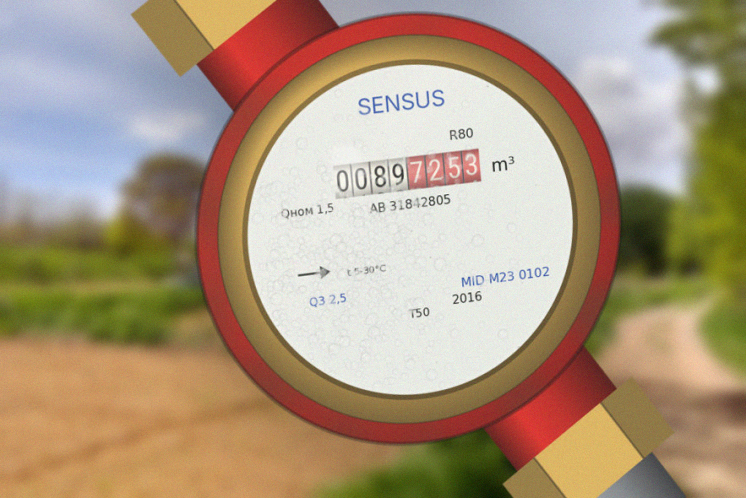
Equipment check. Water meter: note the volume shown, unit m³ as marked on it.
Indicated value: 89.7253 m³
